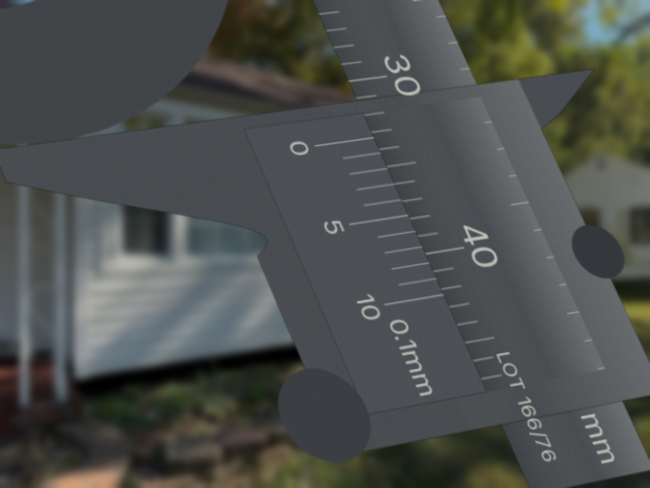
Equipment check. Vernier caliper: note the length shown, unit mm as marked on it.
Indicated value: 33.3 mm
